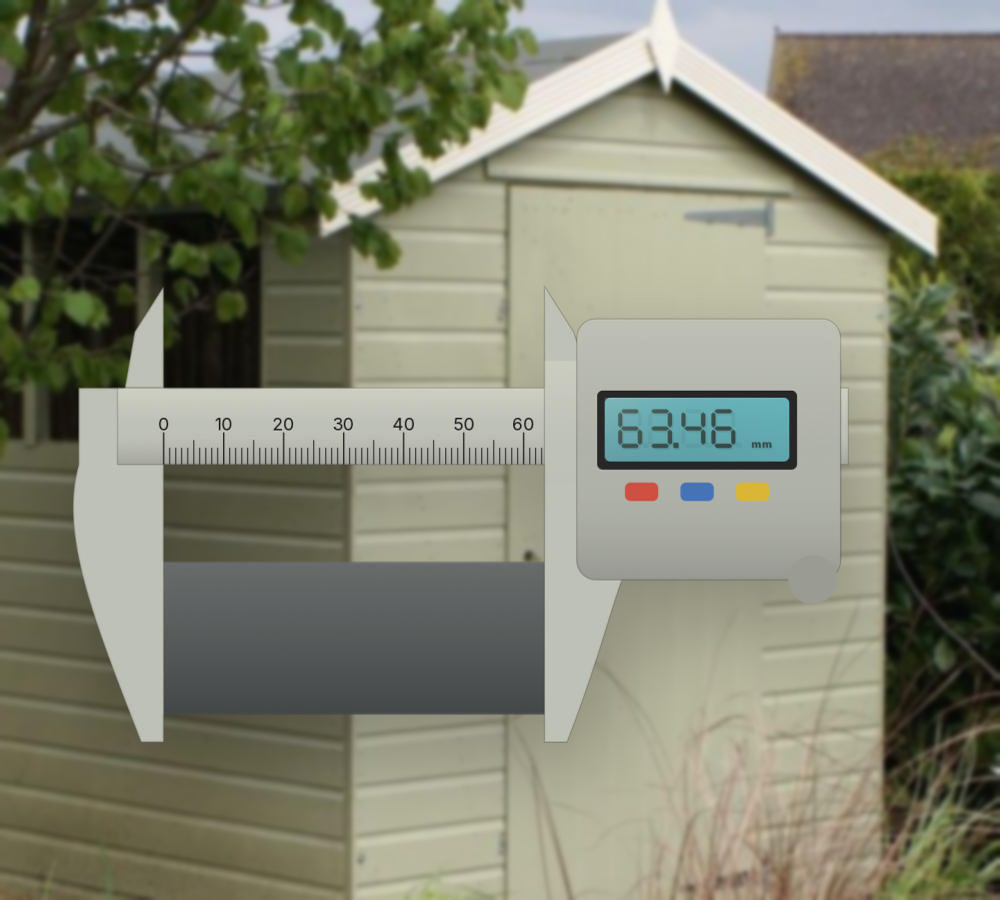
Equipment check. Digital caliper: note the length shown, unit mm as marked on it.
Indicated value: 63.46 mm
